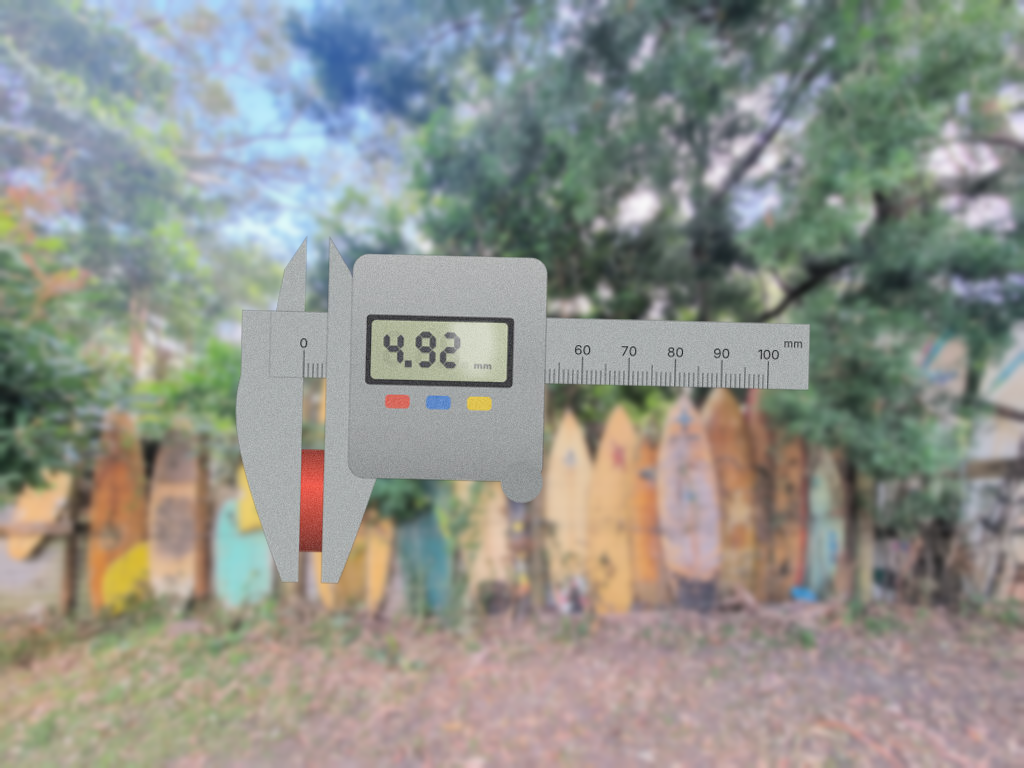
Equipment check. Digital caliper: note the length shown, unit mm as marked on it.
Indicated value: 4.92 mm
